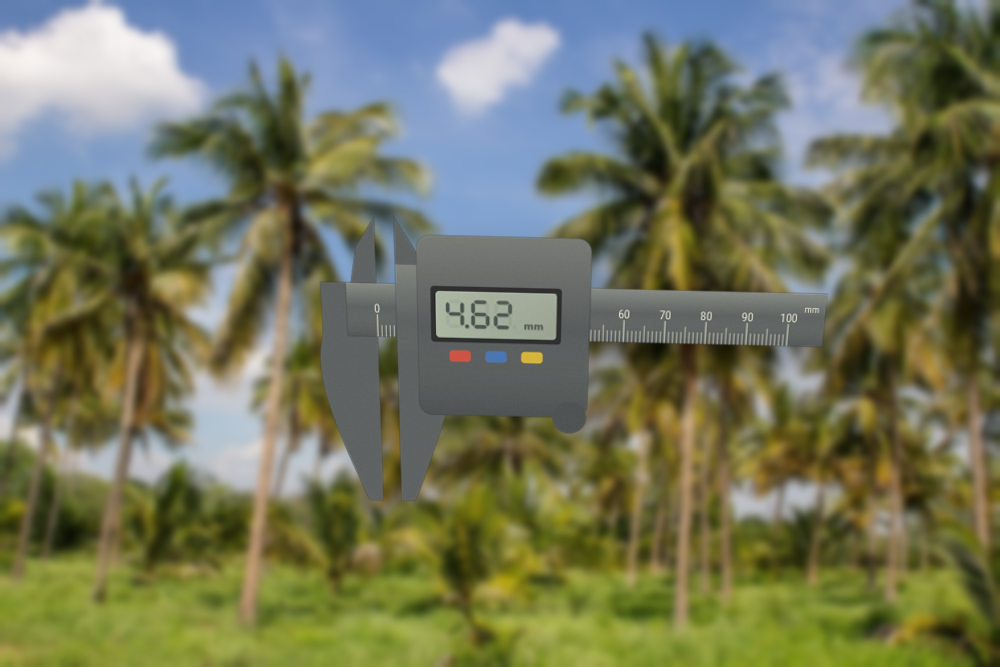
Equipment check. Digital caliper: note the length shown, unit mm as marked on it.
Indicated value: 4.62 mm
